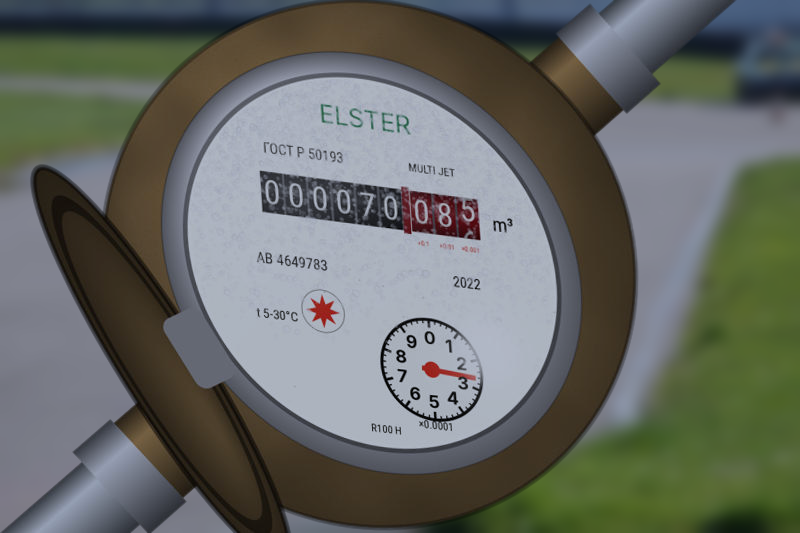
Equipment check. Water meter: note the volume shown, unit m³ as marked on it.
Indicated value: 70.0852 m³
